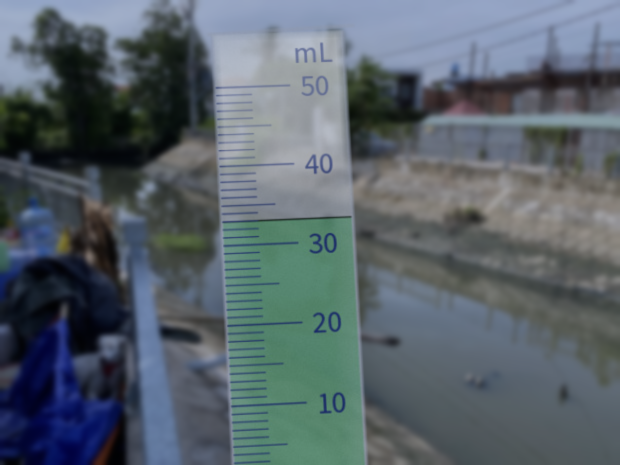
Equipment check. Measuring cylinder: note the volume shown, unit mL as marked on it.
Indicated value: 33 mL
